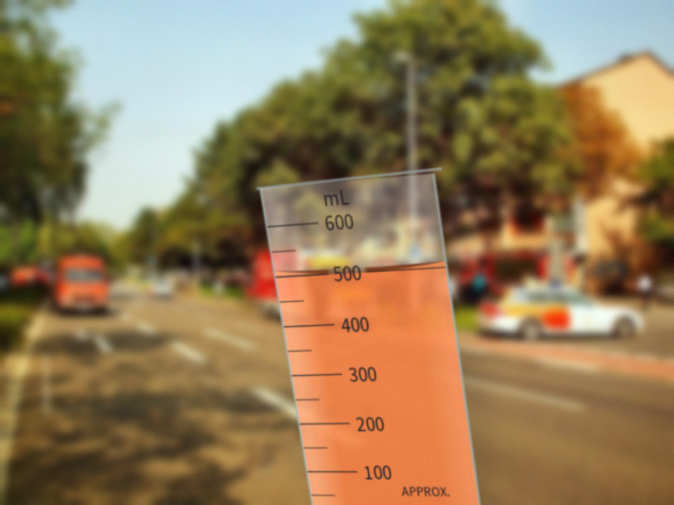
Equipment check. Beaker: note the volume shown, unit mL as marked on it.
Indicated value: 500 mL
